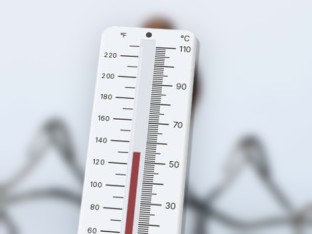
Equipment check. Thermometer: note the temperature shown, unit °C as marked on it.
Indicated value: 55 °C
